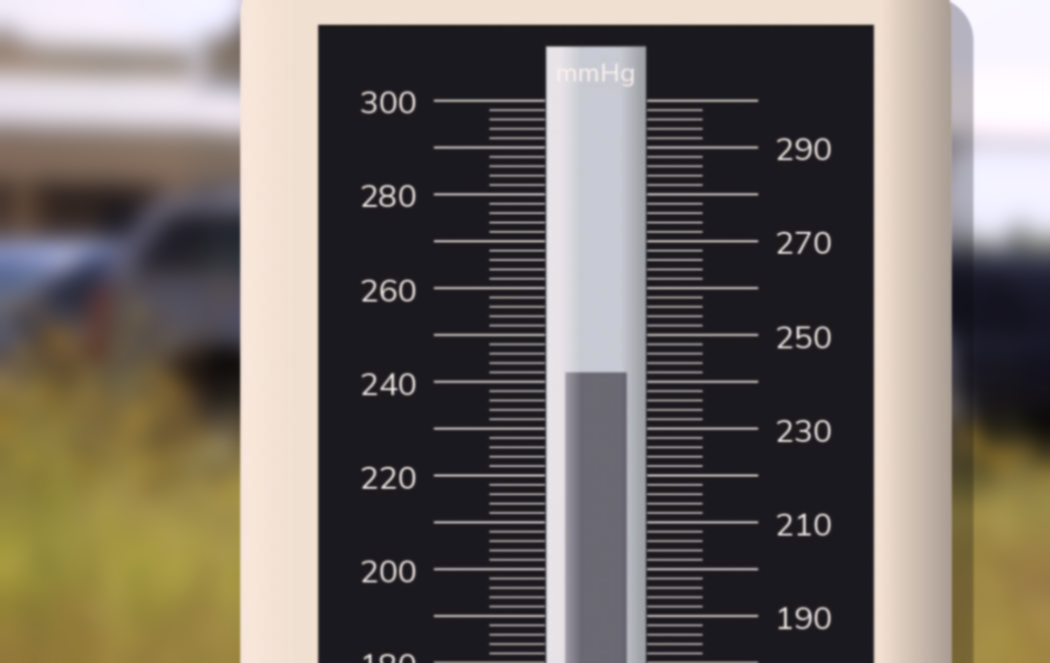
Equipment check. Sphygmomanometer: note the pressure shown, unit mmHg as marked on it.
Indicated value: 242 mmHg
